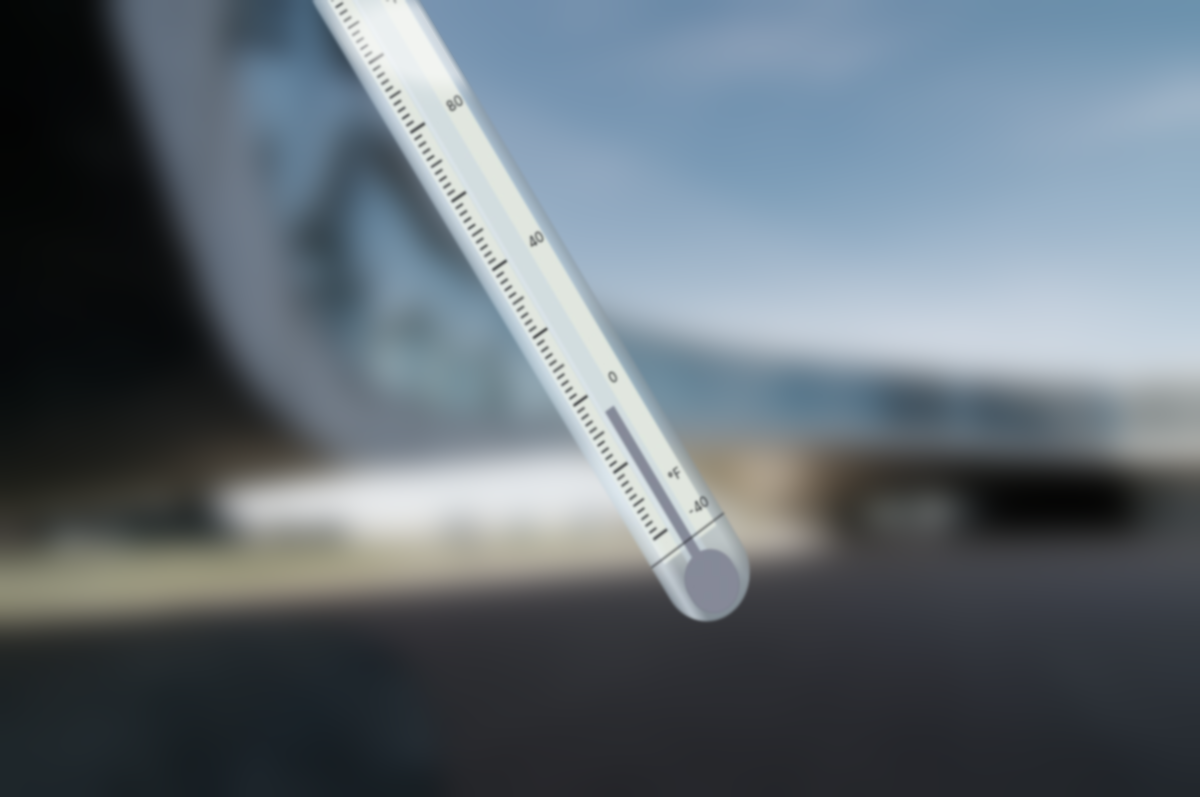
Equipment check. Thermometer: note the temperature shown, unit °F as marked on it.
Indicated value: -6 °F
